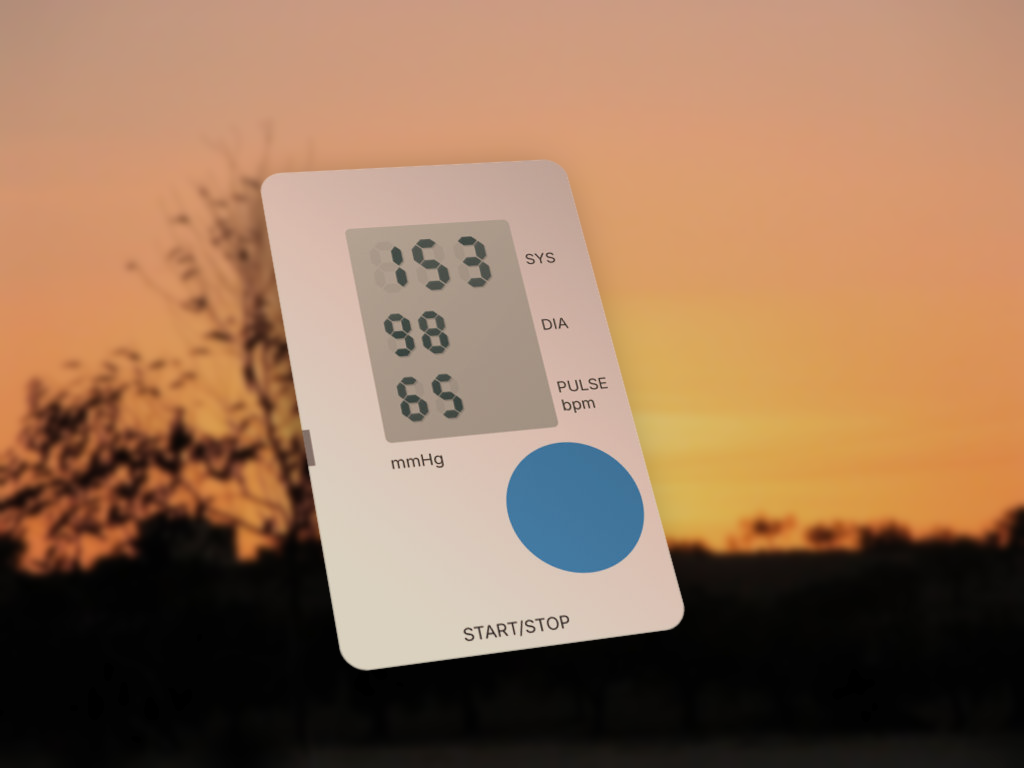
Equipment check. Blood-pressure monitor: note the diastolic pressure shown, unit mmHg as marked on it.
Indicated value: 98 mmHg
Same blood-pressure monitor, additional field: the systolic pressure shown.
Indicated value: 153 mmHg
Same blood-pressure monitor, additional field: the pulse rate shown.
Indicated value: 65 bpm
